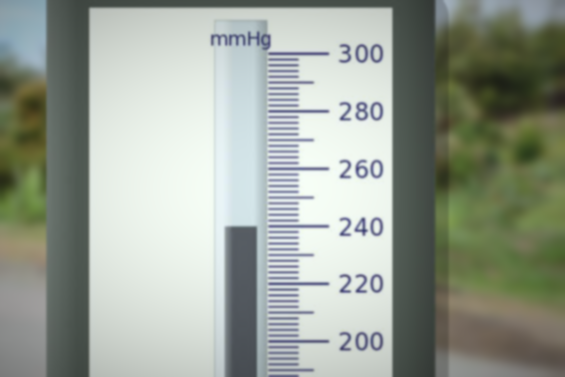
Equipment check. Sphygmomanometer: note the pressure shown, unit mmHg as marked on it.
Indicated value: 240 mmHg
